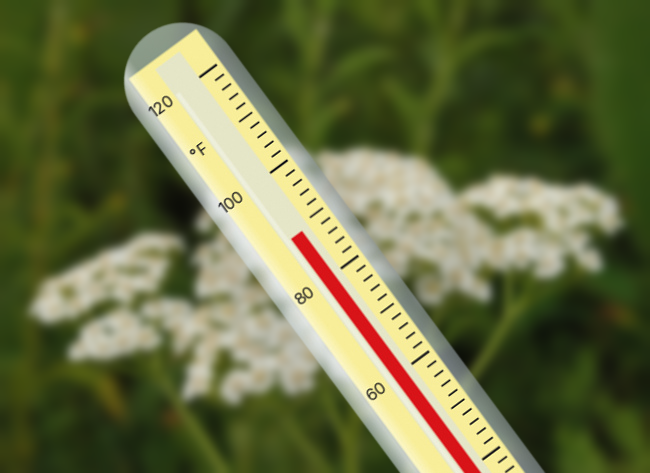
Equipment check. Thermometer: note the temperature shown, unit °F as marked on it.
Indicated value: 89 °F
